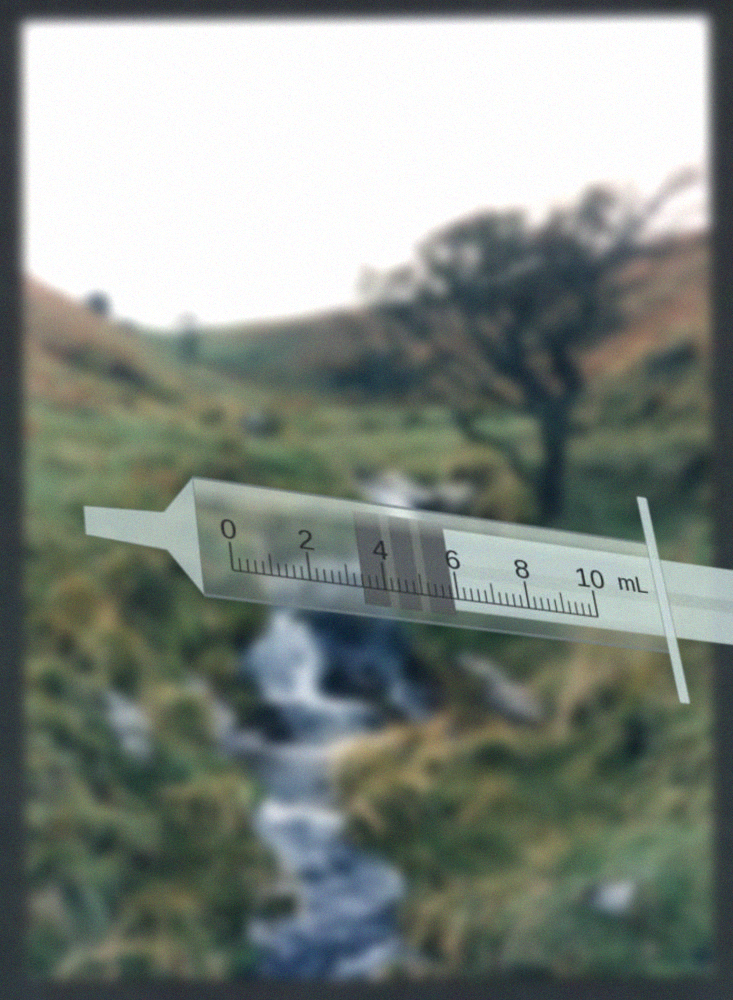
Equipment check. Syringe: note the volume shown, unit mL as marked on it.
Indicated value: 3.4 mL
